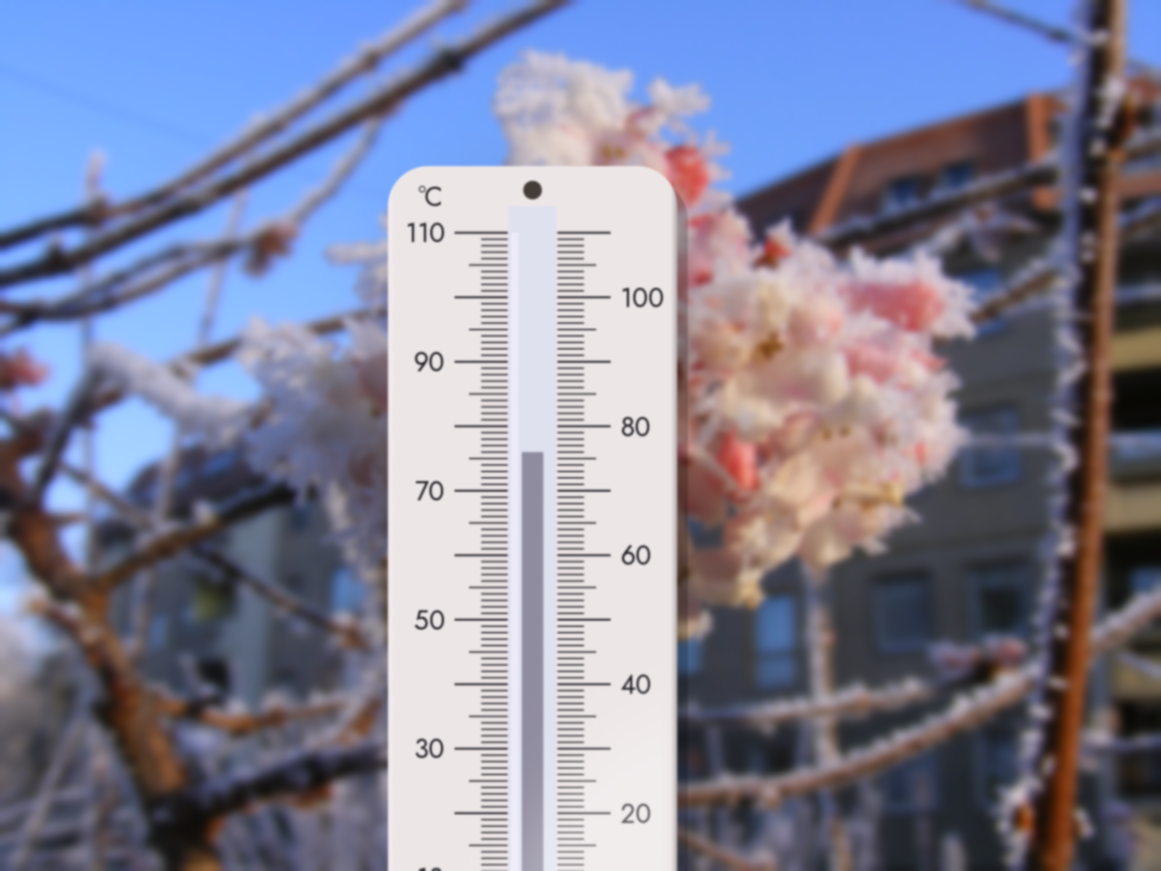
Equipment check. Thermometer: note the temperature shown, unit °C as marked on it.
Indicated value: 76 °C
